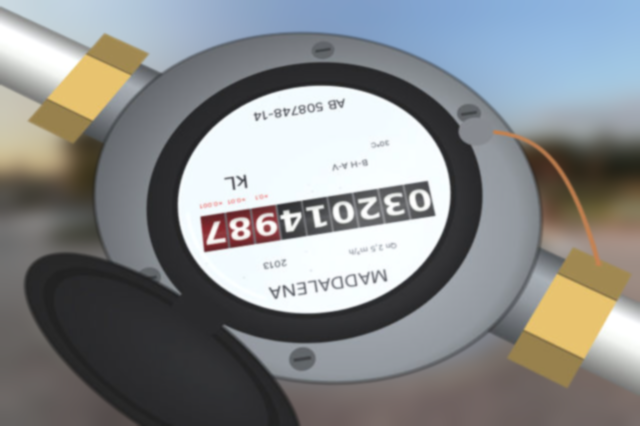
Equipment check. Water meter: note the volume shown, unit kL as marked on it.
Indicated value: 32014.987 kL
